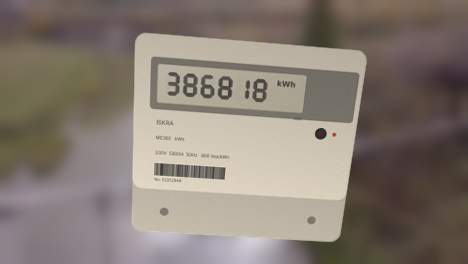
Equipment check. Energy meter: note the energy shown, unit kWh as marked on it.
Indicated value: 386818 kWh
